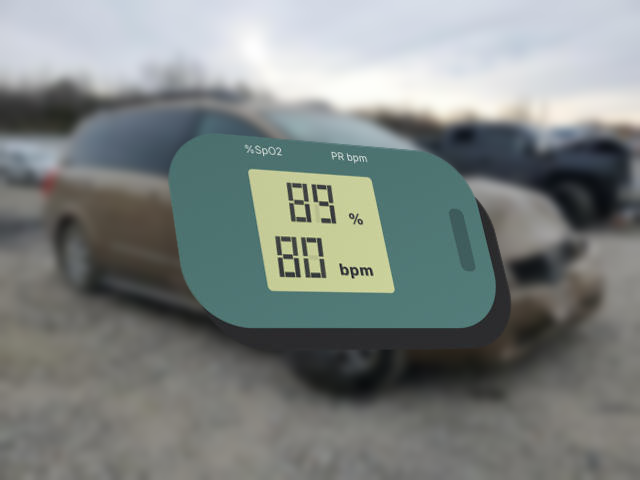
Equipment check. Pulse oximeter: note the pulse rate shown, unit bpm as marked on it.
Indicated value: 80 bpm
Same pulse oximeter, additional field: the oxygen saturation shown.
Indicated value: 89 %
